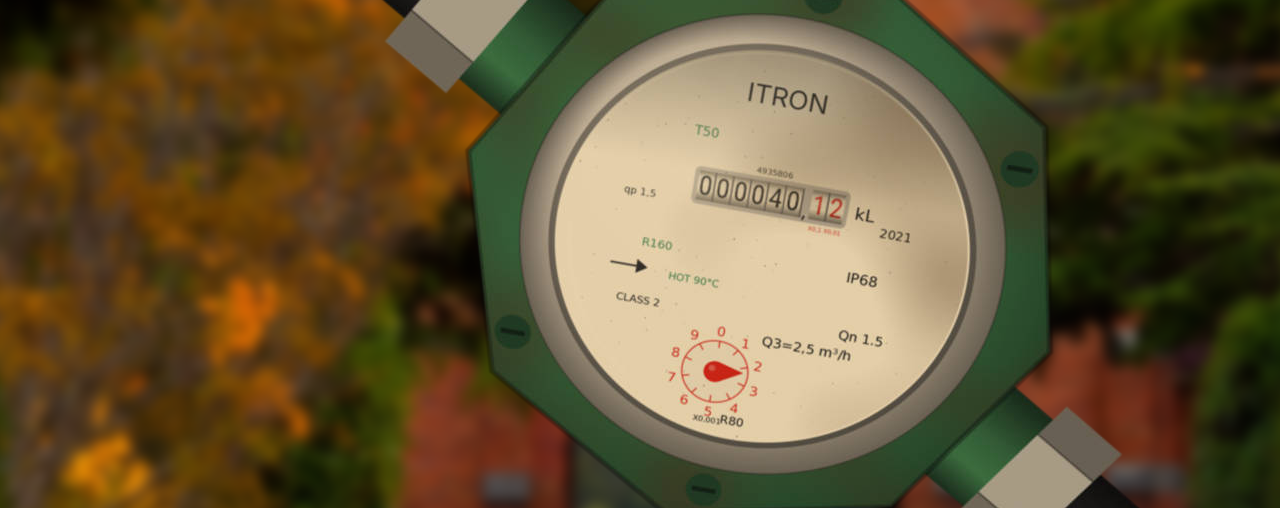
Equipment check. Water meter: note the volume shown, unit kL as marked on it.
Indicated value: 40.122 kL
